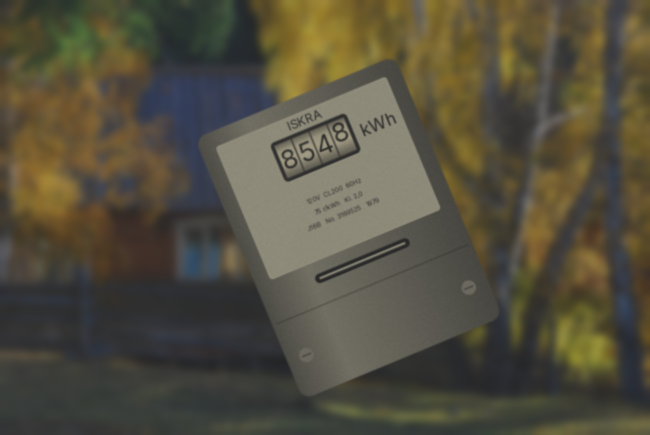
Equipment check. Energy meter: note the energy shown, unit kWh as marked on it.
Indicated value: 8548 kWh
